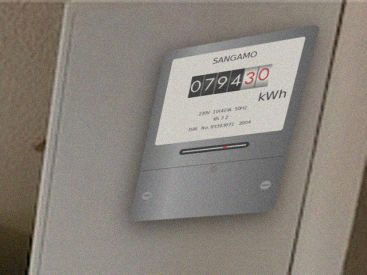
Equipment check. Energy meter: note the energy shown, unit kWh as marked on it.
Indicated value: 794.30 kWh
